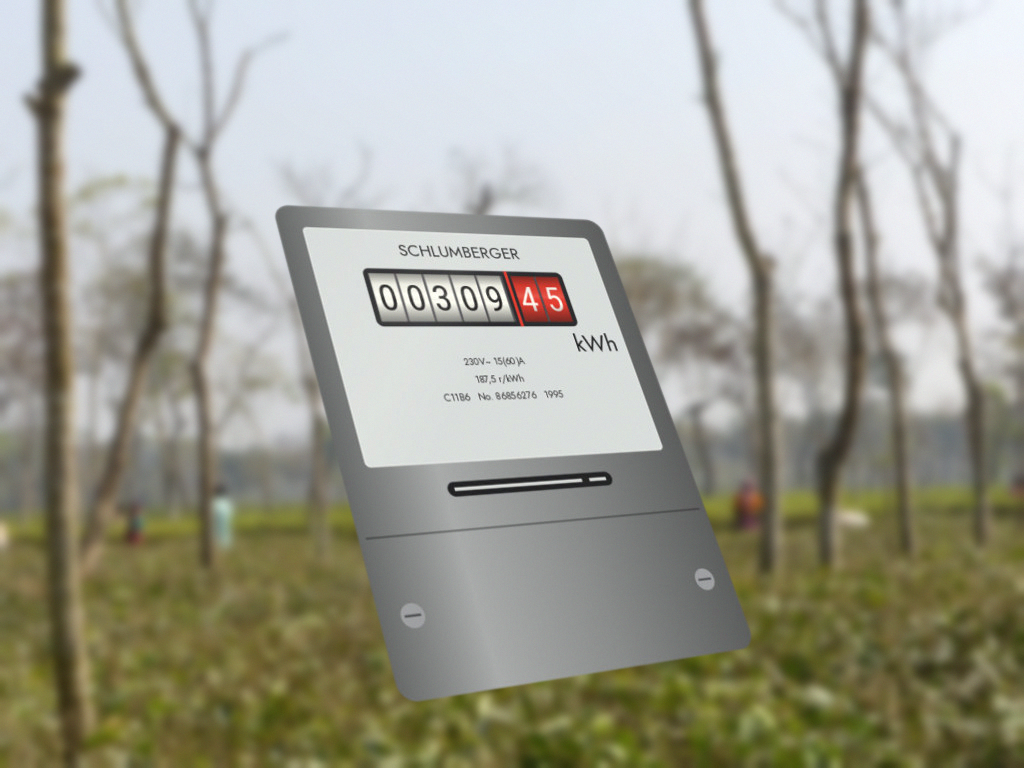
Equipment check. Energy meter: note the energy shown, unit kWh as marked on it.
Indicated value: 309.45 kWh
